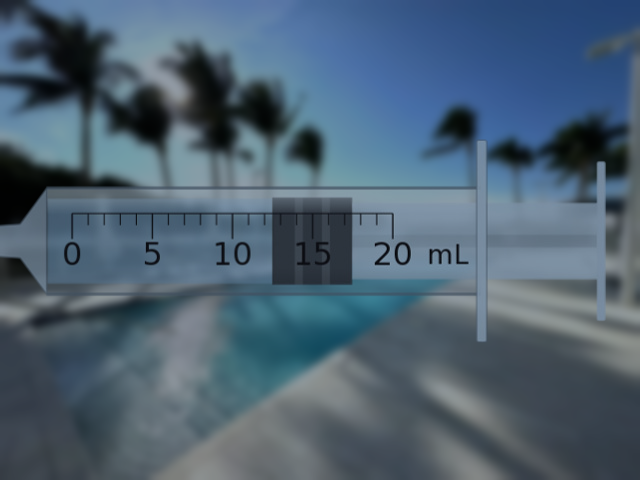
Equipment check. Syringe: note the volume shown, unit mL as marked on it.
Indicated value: 12.5 mL
